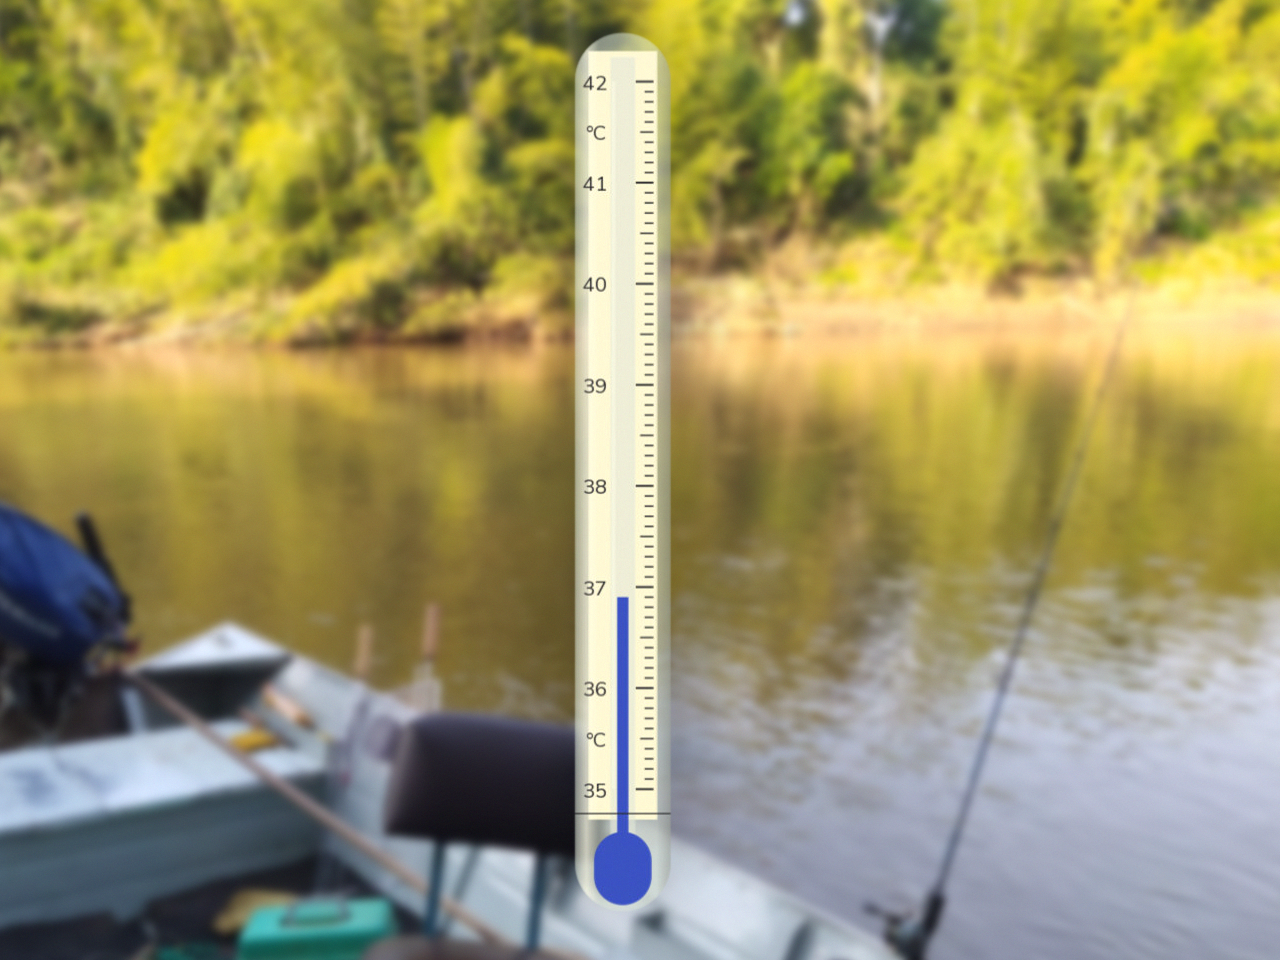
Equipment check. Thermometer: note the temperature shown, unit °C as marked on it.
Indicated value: 36.9 °C
